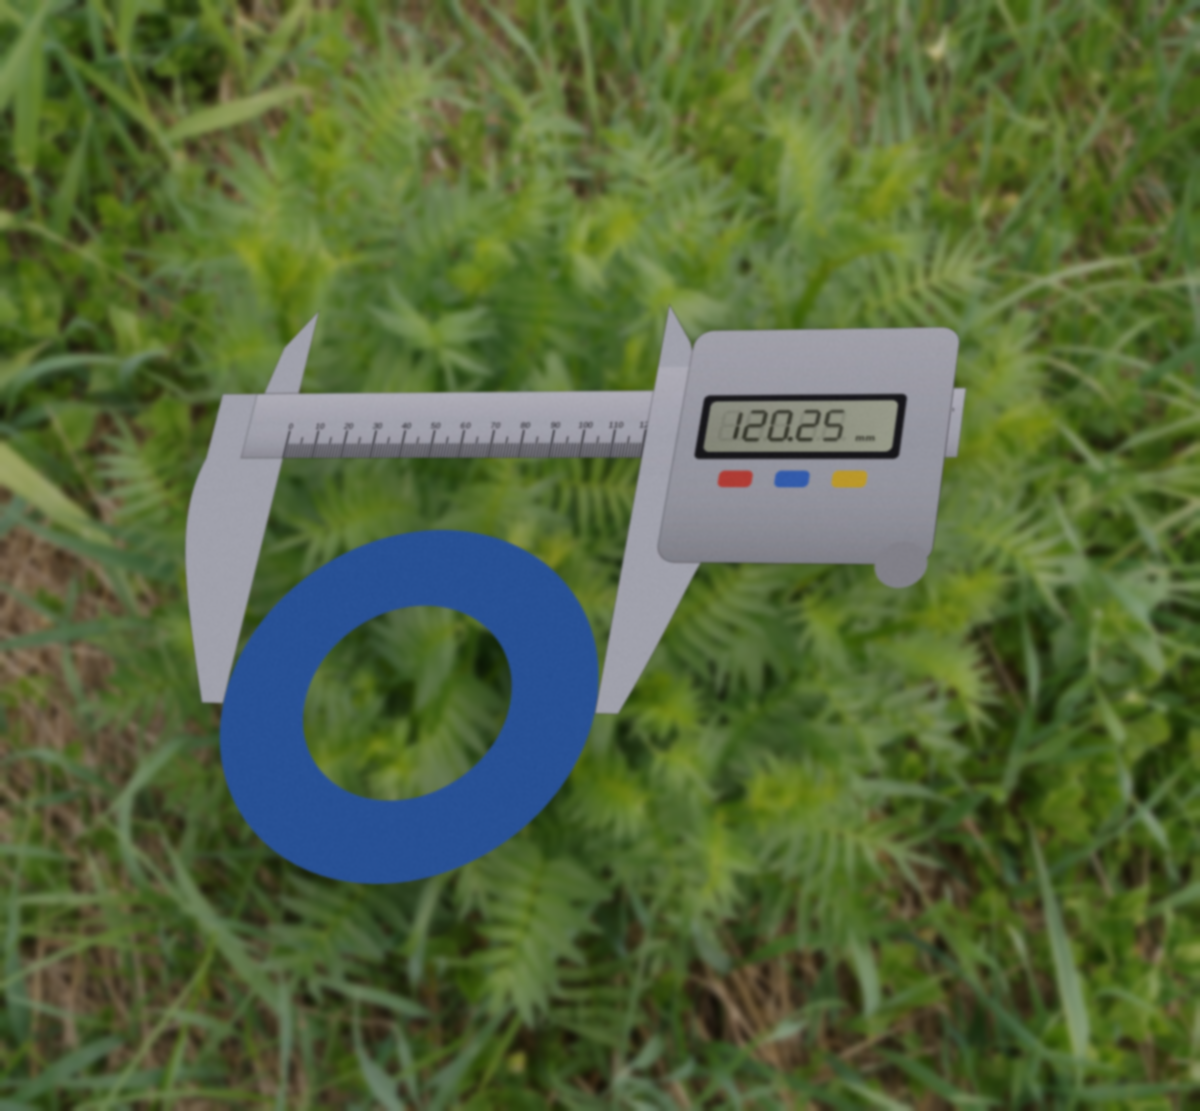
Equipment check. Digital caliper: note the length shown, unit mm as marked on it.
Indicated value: 120.25 mm
